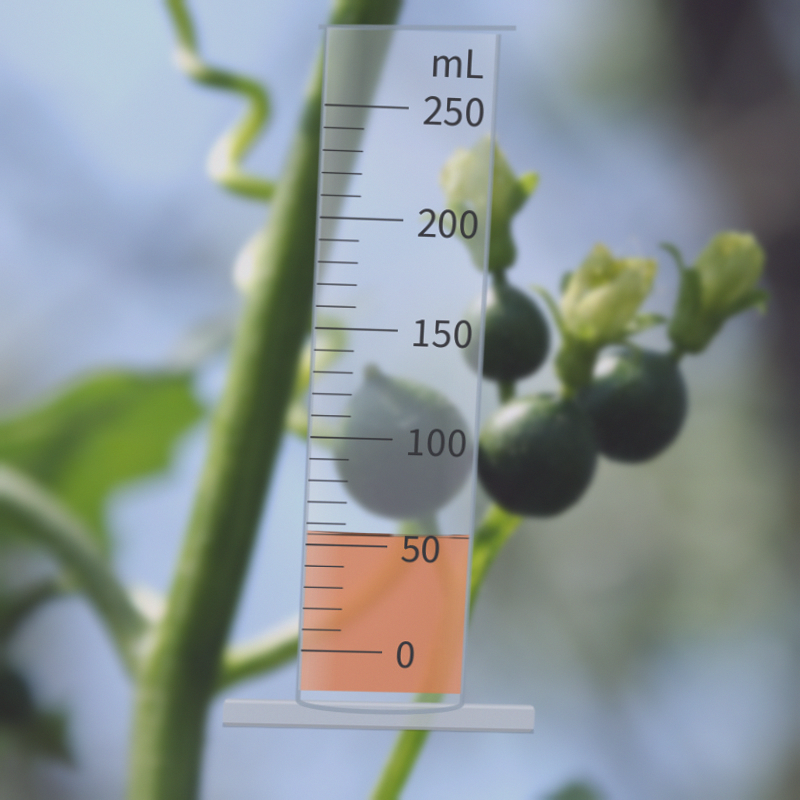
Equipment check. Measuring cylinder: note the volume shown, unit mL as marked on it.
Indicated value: 55 mL
